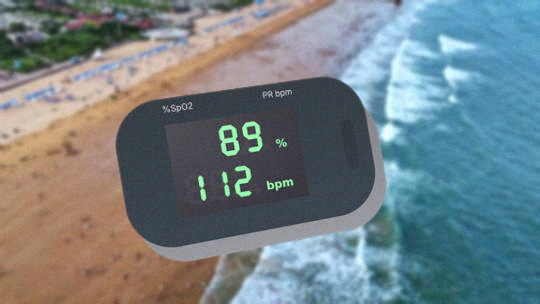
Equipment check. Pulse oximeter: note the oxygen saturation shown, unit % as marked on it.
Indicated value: 89 %
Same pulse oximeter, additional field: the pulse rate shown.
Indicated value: 112 bpm
